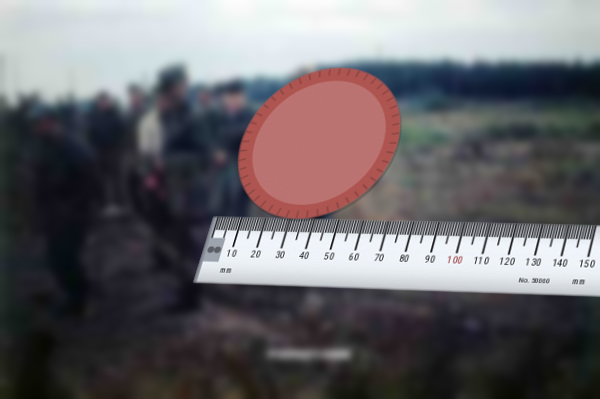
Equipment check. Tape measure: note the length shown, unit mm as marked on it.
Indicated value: 65 mm
